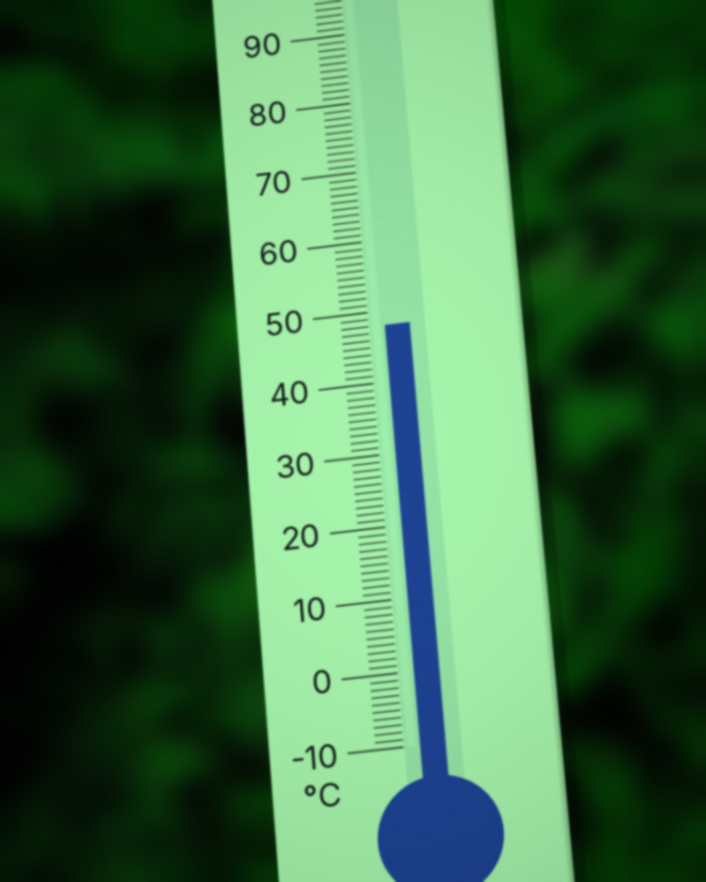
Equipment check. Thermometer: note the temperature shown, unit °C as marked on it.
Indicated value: 48 °C
